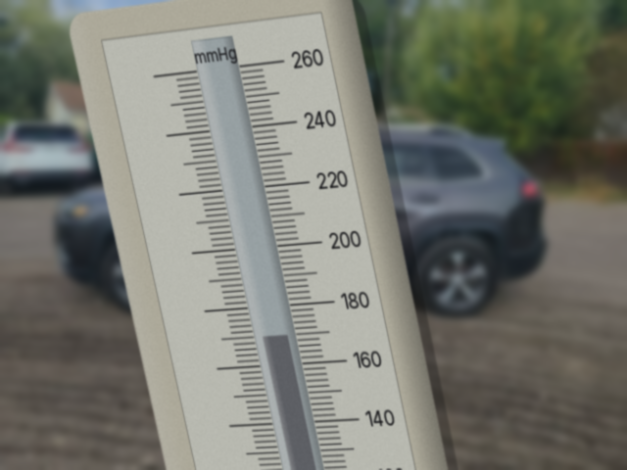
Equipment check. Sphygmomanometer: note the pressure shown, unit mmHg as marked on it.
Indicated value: 170 mmHg
